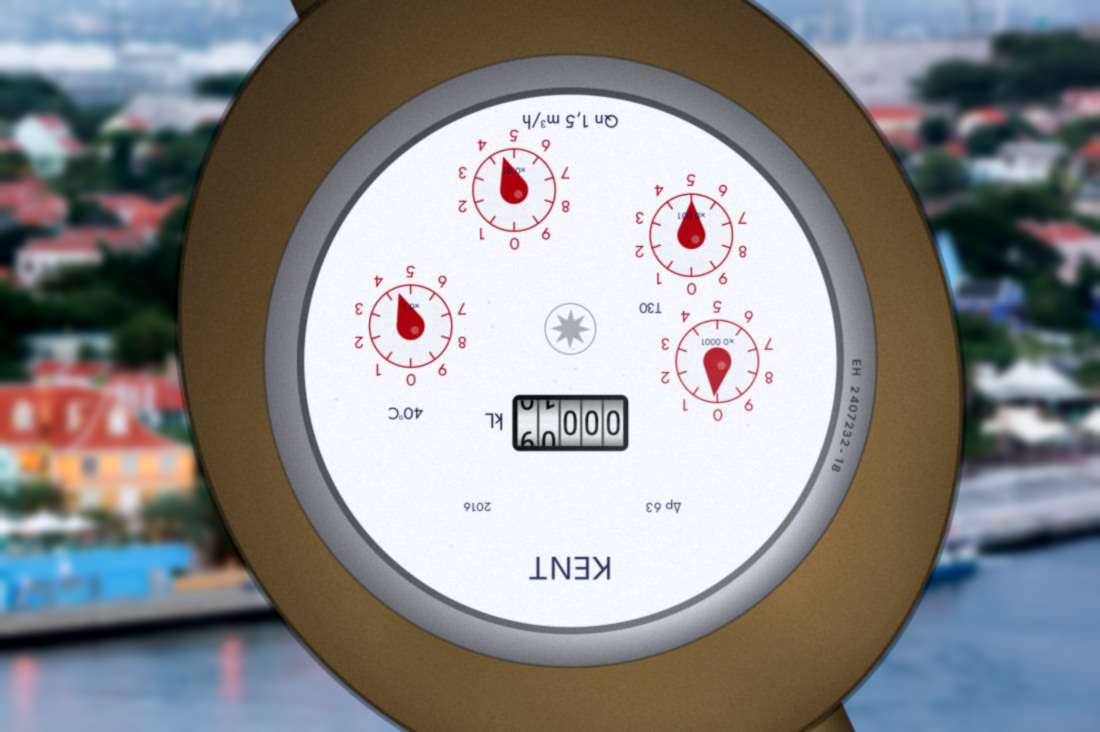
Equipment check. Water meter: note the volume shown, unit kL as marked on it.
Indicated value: 9.4450 kL
